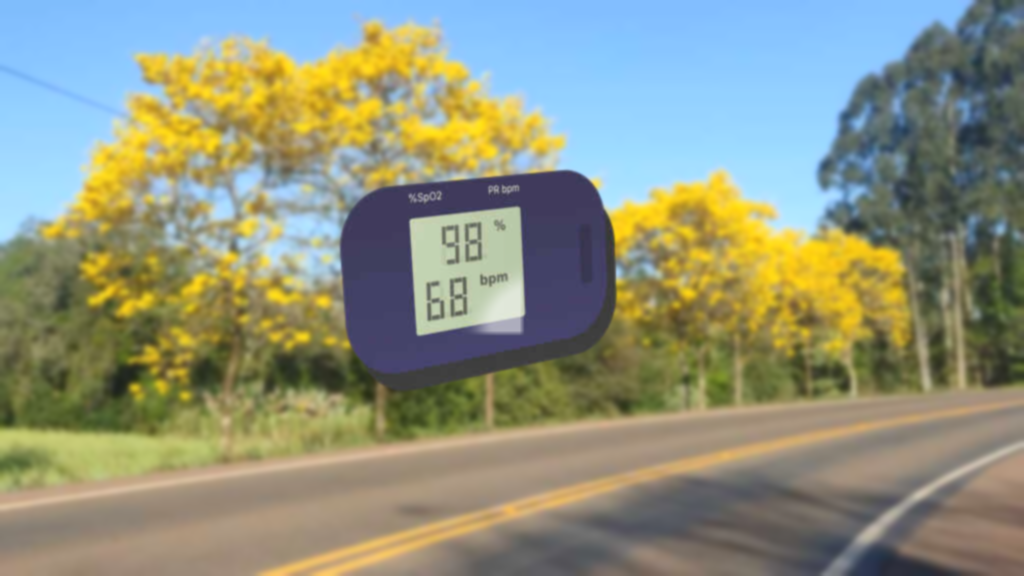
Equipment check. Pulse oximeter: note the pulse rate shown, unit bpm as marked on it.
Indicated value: 68 bpm
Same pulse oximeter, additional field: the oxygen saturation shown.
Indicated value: 98 %
